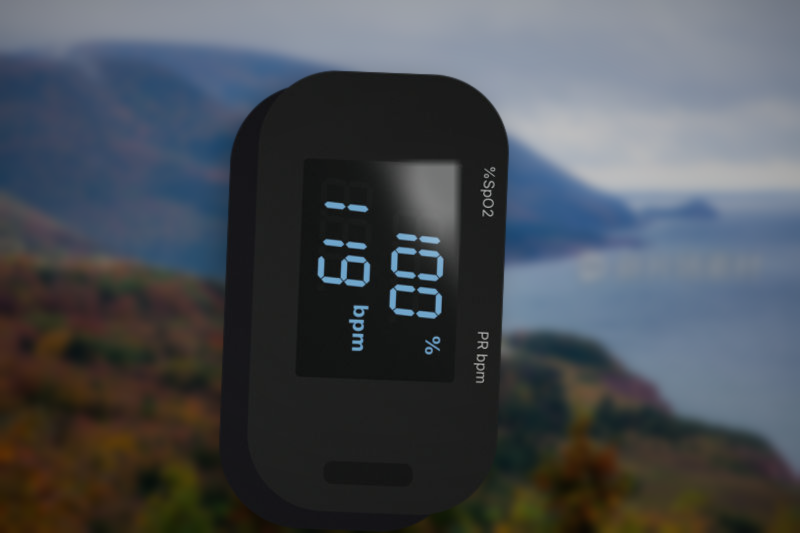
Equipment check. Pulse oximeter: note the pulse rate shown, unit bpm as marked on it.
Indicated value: 119 bpm
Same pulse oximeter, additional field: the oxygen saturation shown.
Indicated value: 100 %
